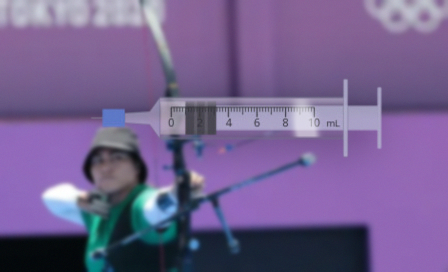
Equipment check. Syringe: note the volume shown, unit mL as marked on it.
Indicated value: 1 mL
